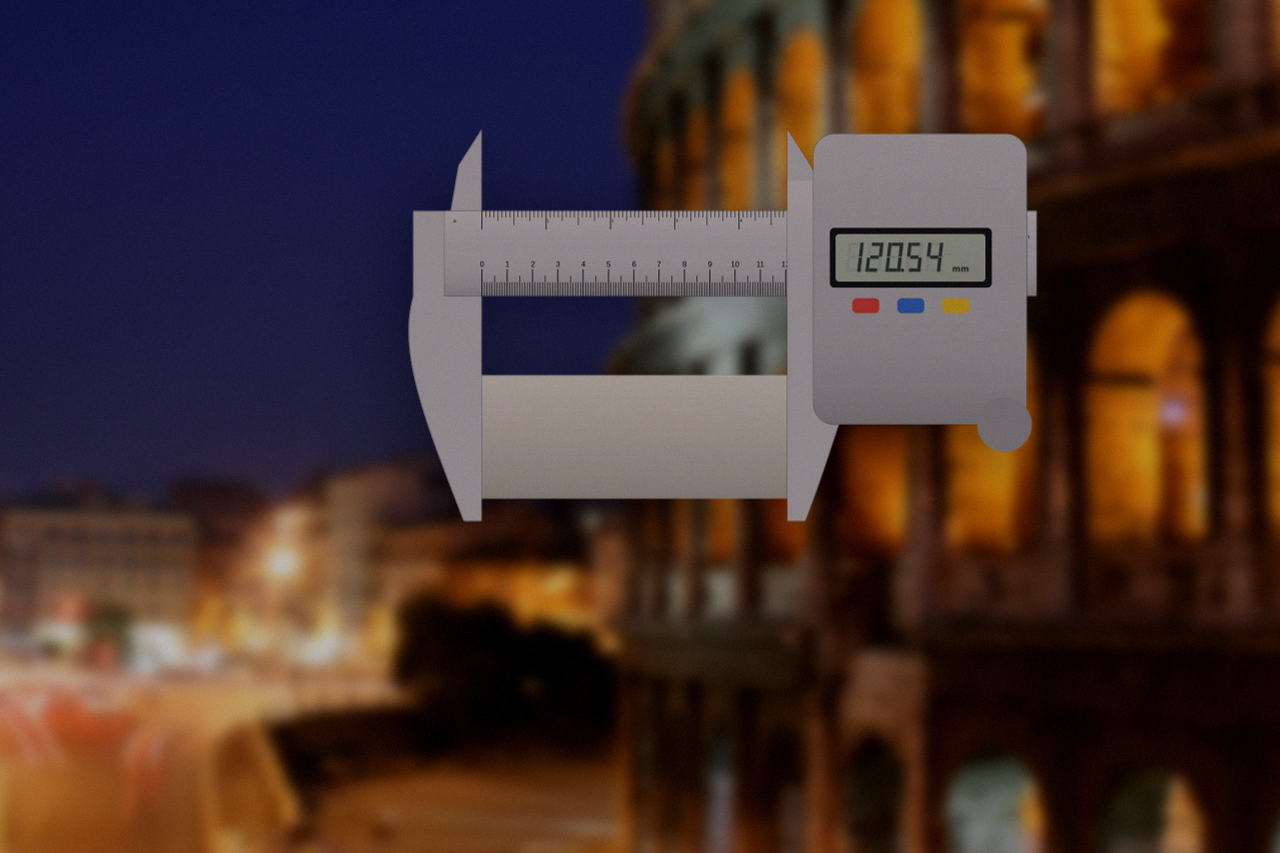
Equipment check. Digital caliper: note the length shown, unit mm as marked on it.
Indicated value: 120.54 mm
